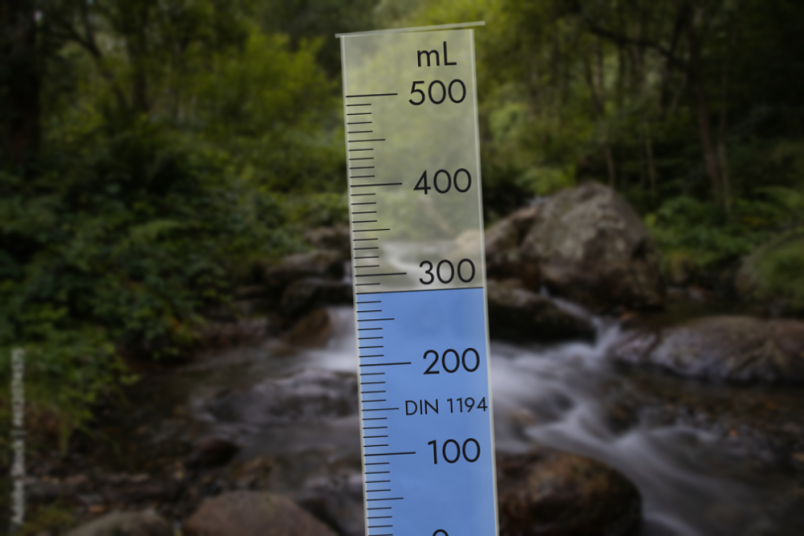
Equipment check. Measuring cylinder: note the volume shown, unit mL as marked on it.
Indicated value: 280 mL
